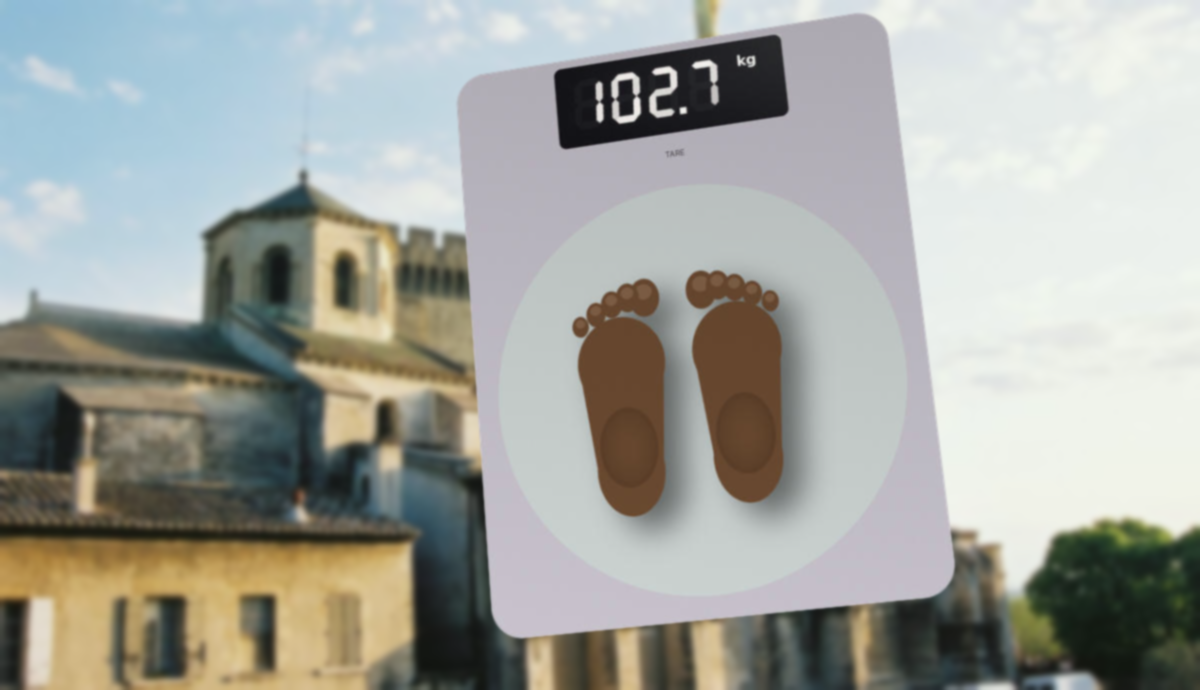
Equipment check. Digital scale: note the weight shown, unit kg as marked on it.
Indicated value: 102.7 kg
